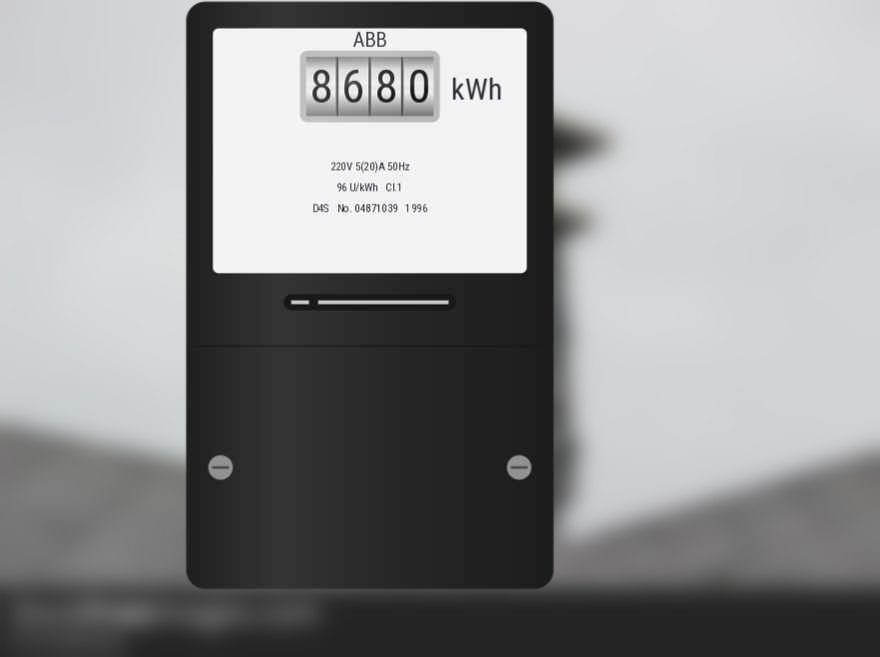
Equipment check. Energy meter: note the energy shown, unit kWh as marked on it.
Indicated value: 8680 kWh
